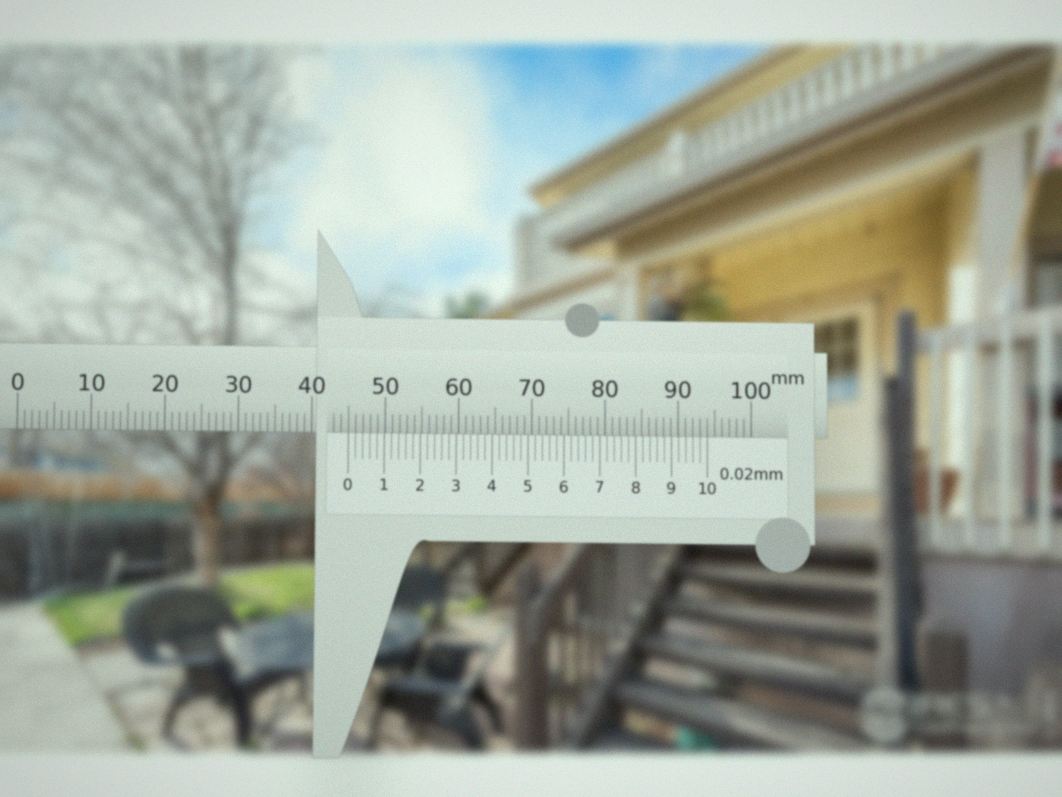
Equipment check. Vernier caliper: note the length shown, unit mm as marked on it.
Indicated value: 45.0 mm
